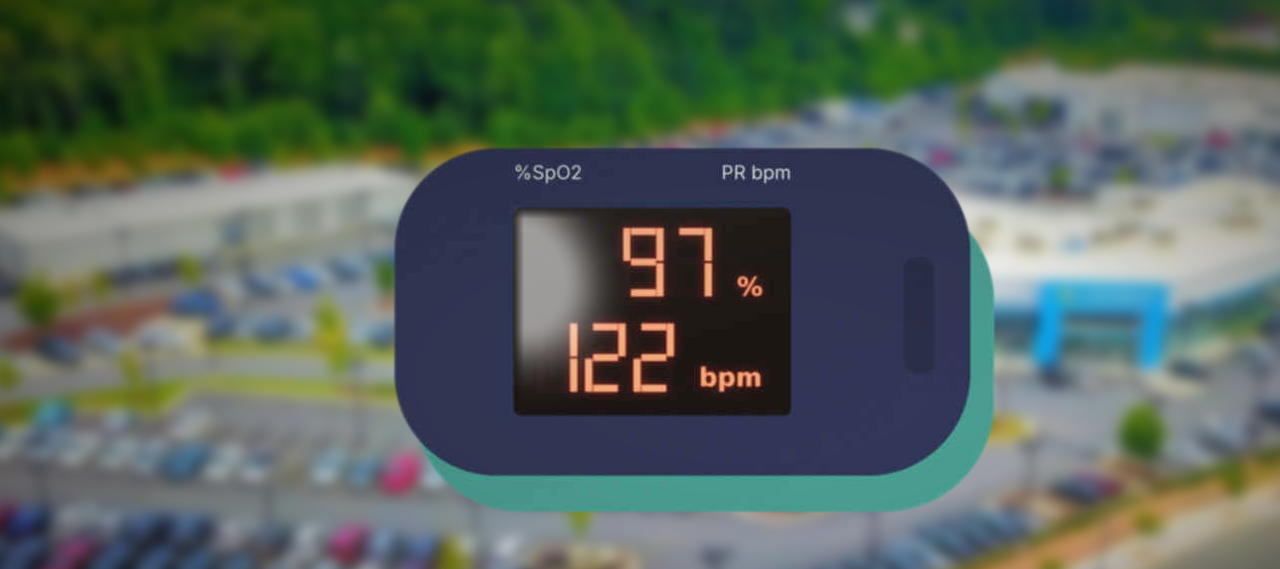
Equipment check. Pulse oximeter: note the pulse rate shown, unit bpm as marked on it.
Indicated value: 122 bpm
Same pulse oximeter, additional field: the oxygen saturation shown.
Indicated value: 97 %
